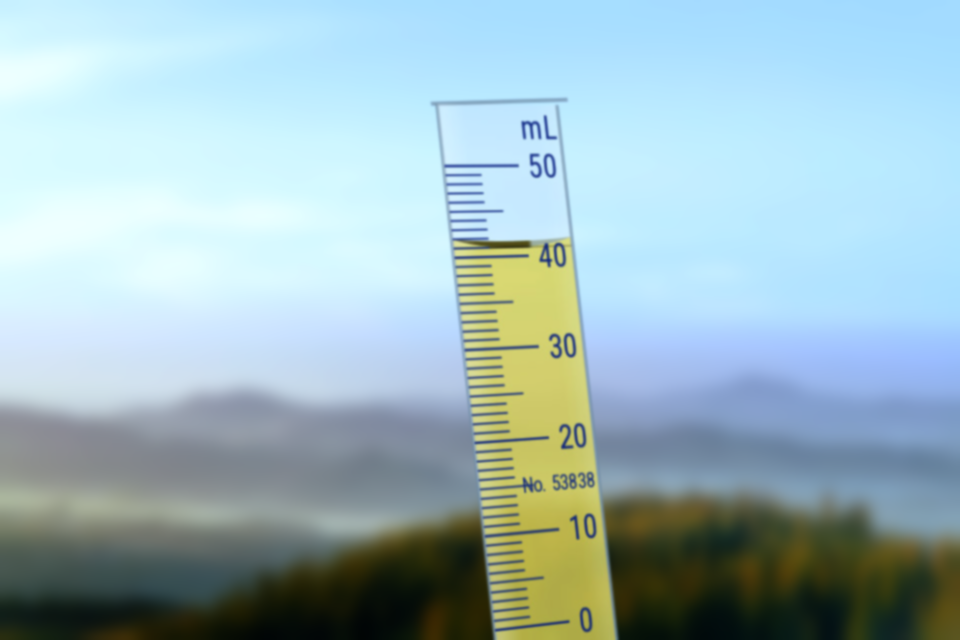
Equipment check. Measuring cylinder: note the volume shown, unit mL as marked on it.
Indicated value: 41 mL
